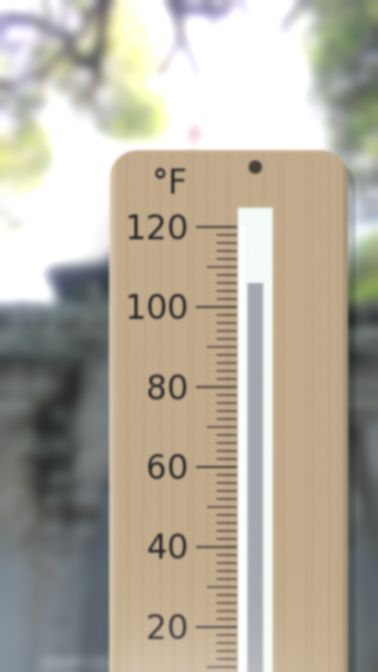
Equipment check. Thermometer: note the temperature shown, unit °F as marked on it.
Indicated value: 106 °F
